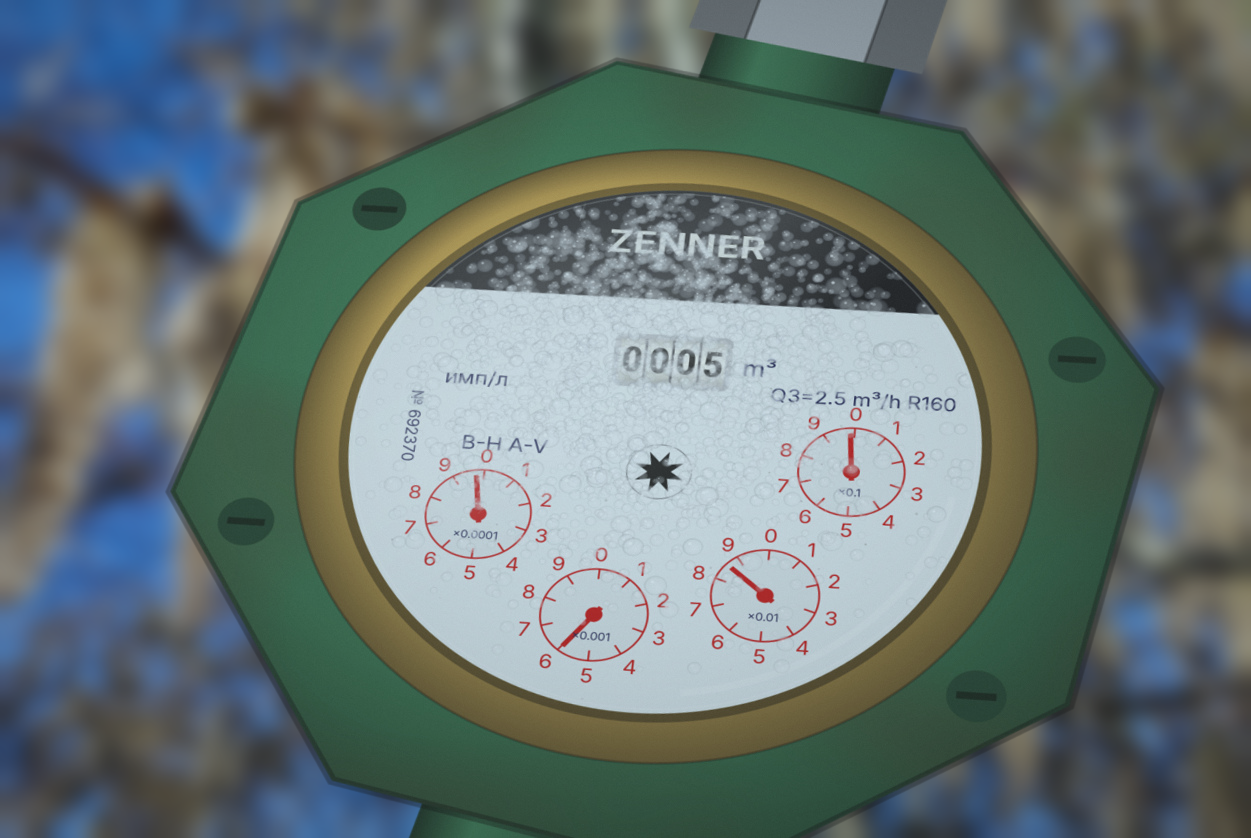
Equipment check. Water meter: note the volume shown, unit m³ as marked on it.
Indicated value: 4.9859 m³
